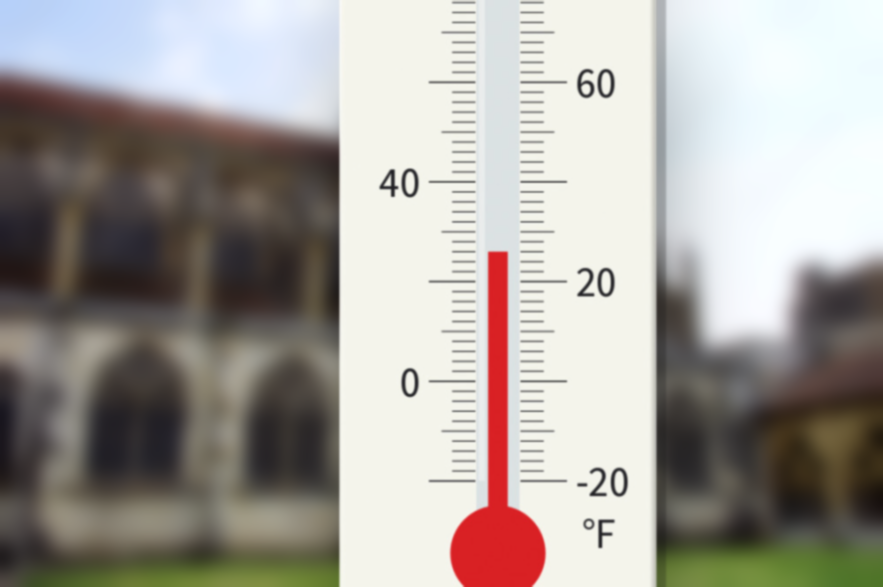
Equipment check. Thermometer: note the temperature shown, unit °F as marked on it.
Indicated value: 26 °F
